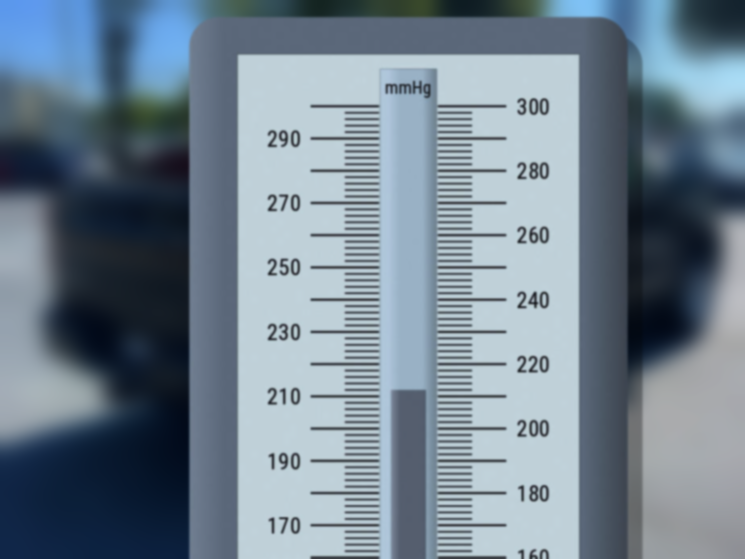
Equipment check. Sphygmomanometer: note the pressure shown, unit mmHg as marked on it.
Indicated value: 212 mmHg
